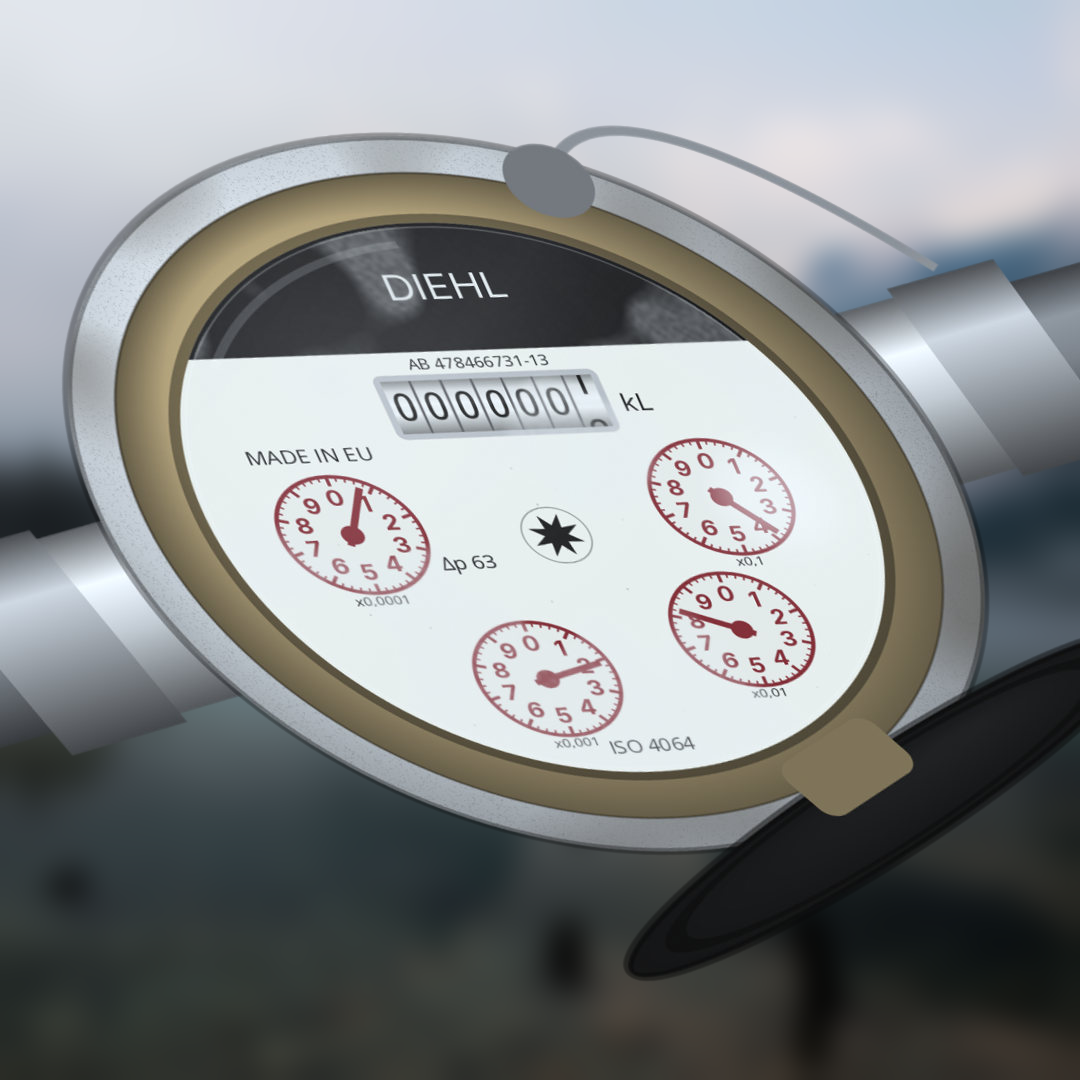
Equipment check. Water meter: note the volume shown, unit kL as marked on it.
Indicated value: 1.3820 kL
